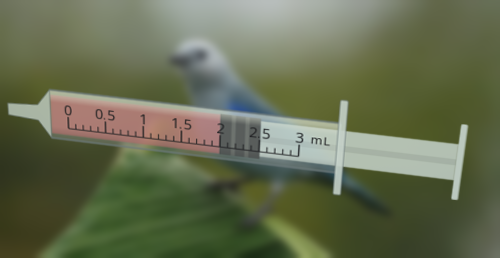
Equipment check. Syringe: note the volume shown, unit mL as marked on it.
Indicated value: 2 mL
